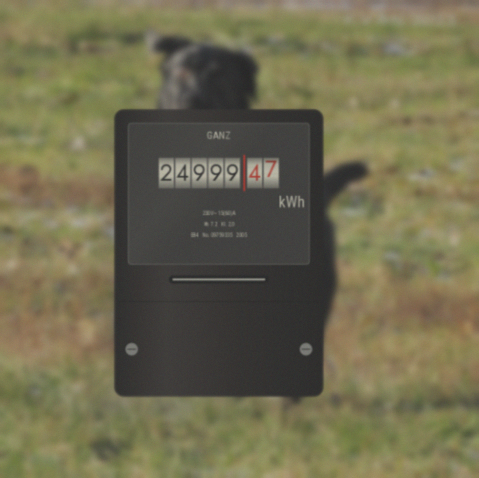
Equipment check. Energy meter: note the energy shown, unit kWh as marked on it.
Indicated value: 24999.47 kWh
